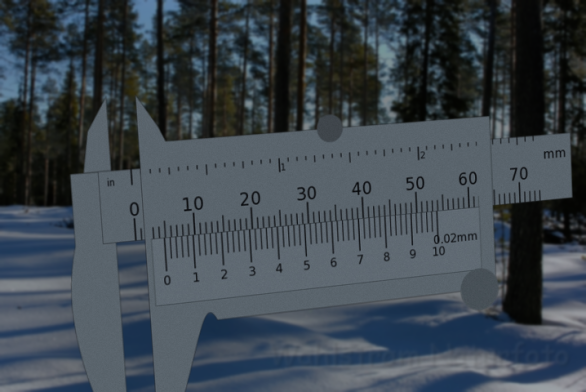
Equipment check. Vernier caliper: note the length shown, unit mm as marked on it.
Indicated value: 4.8 mm
